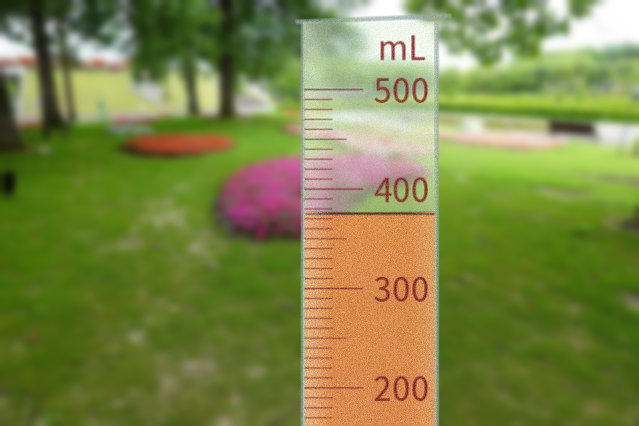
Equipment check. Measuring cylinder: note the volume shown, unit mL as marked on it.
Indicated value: 375 mL
